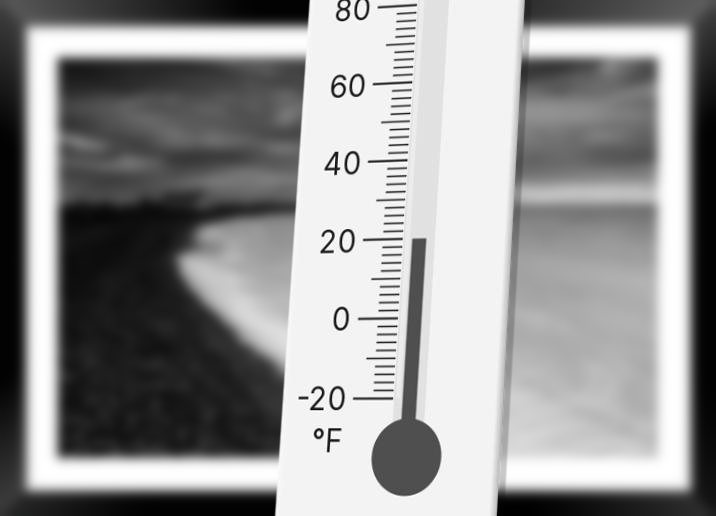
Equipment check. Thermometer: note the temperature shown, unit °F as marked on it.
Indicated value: 20 °F
